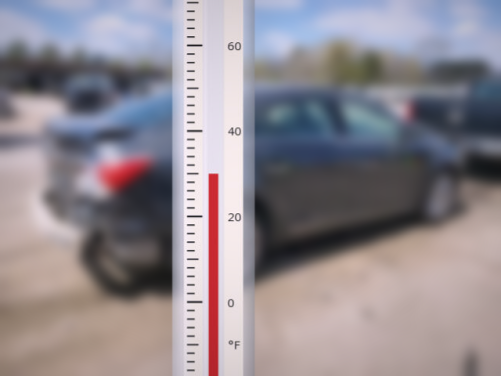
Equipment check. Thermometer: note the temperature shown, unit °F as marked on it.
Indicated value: 30 °F
